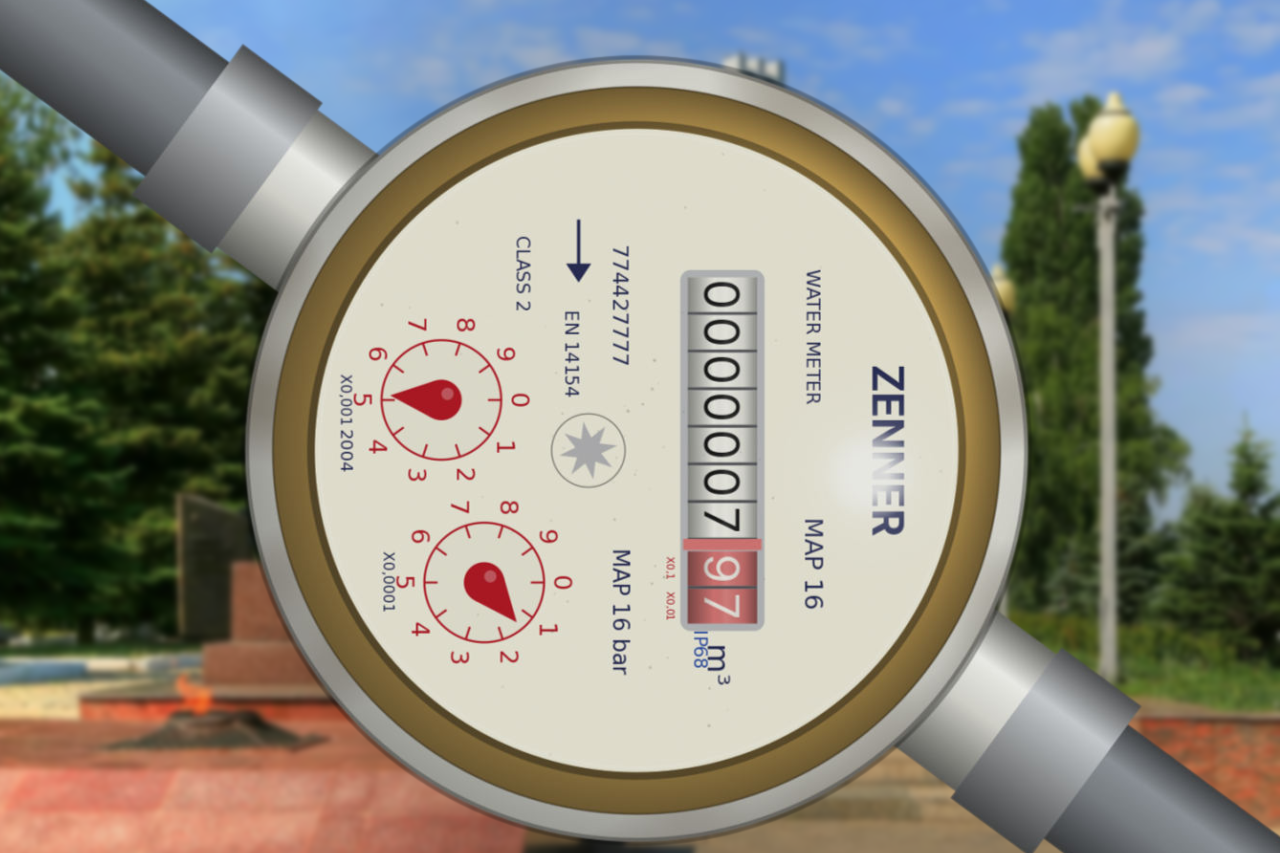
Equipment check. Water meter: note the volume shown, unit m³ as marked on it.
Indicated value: 7.9751 m³
